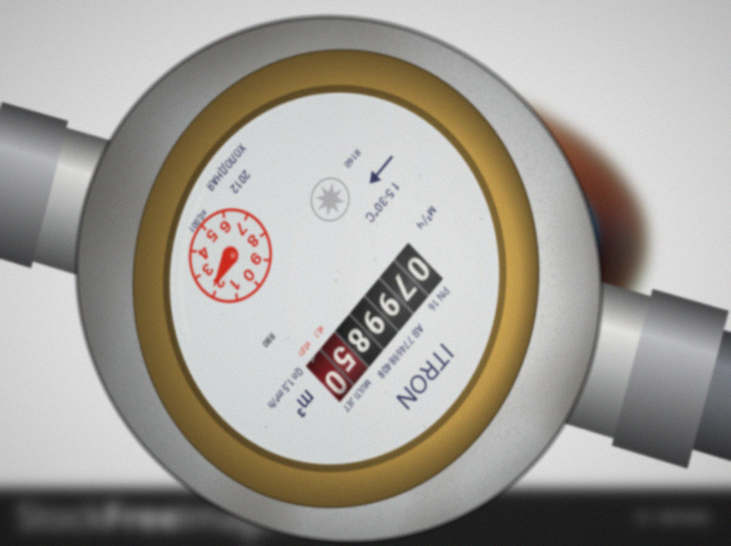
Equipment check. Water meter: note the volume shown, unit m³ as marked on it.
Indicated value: 7998.502 m³
